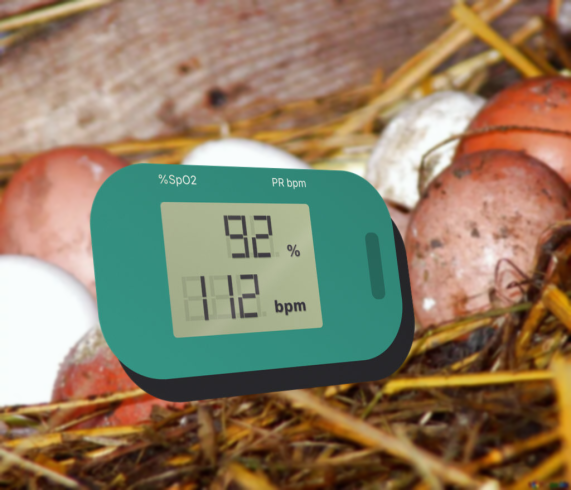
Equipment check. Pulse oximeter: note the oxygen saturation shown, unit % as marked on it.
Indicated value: 92 %
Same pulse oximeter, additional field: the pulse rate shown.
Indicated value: 112 bpm
